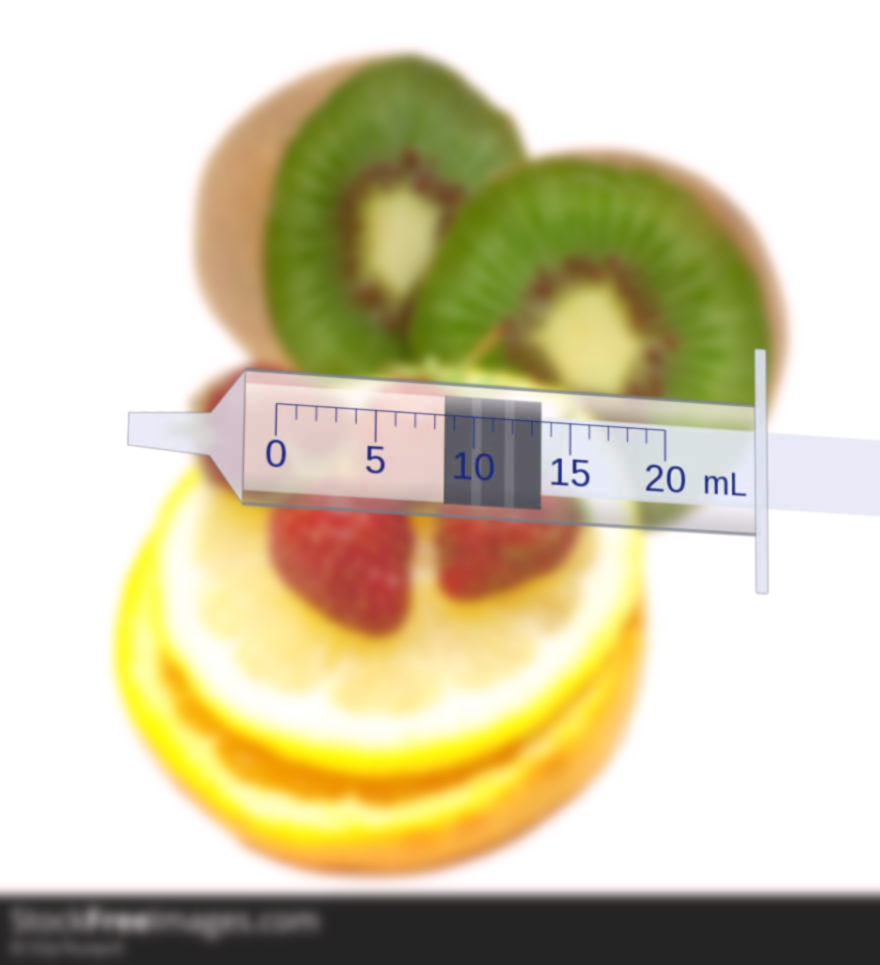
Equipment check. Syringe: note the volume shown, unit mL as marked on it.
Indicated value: 8.5 mL
